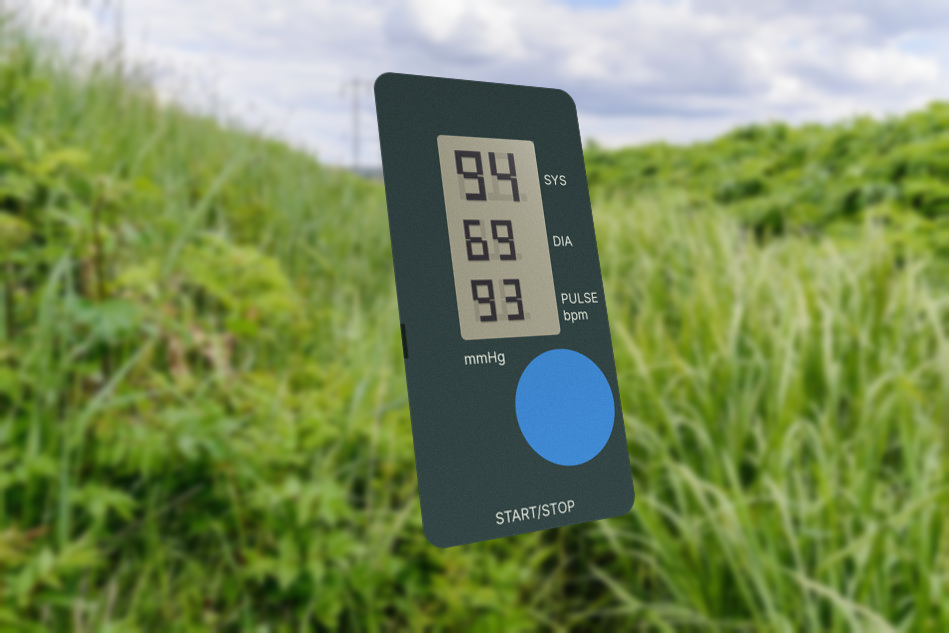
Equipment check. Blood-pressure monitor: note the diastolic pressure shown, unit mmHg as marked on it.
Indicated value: 69 mmHg
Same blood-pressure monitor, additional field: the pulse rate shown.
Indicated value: 93 bpm
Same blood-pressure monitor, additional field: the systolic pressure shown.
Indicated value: 94 mmHg
